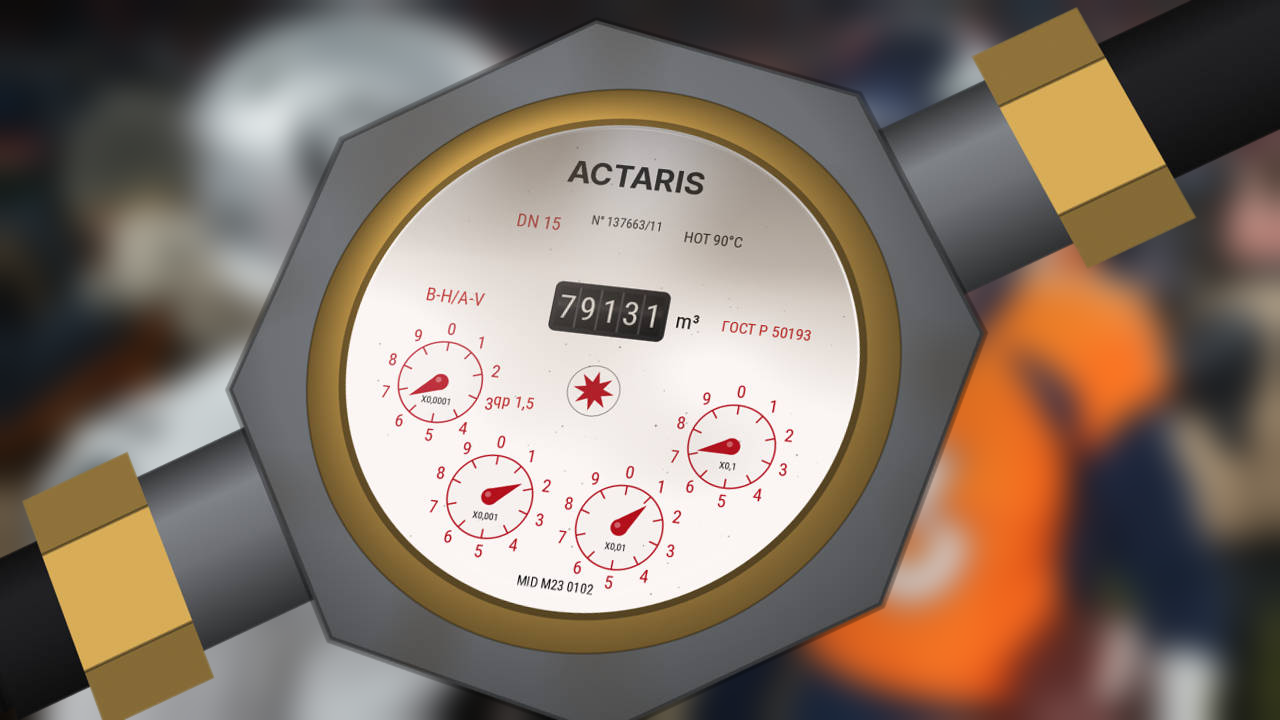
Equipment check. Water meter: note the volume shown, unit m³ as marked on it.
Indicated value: 79131.7116 m³
